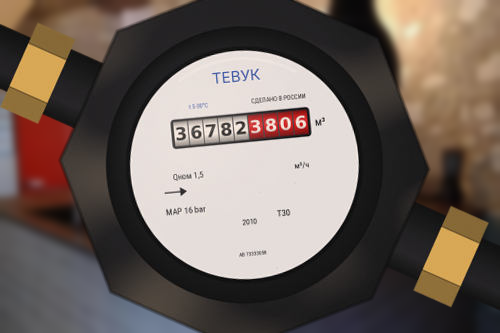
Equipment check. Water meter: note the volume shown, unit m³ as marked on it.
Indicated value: 36782.3806 m³
